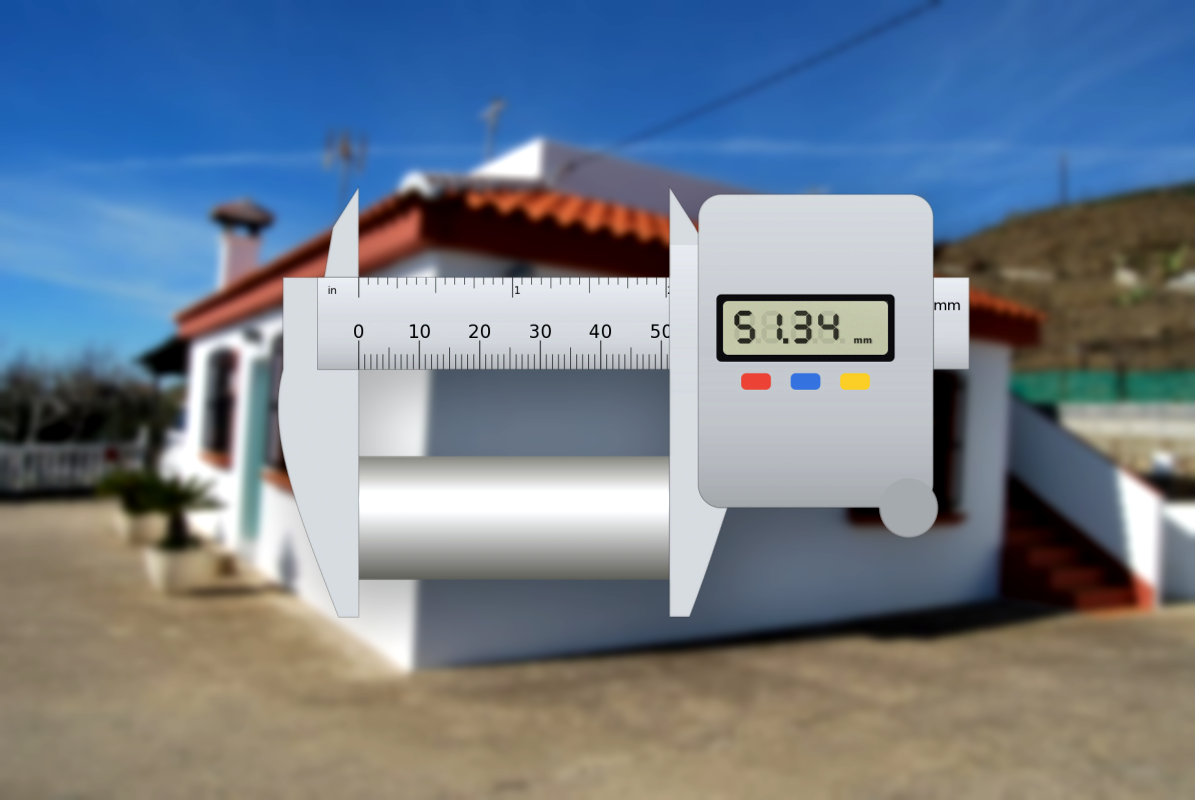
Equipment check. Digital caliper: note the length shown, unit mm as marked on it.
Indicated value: 51.34 mm
